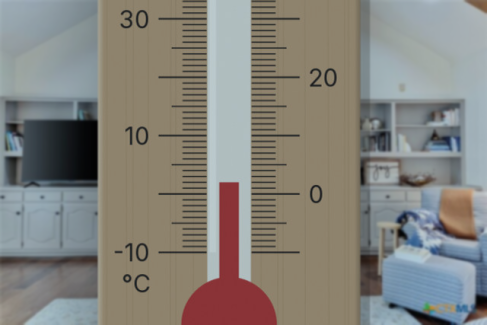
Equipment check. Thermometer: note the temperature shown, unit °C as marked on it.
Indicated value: 2 °C
